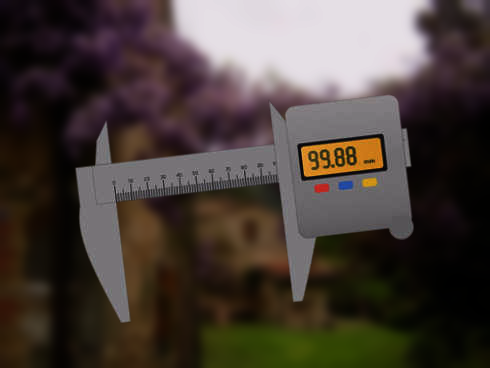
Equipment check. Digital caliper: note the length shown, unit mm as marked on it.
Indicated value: 99.88 mm
